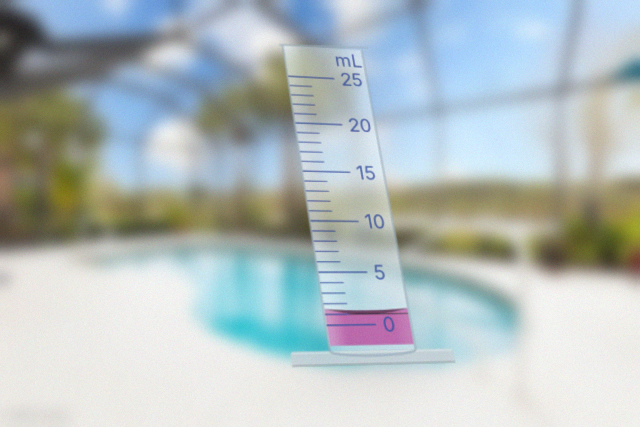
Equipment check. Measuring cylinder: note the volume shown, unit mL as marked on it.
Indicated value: 1 mL
